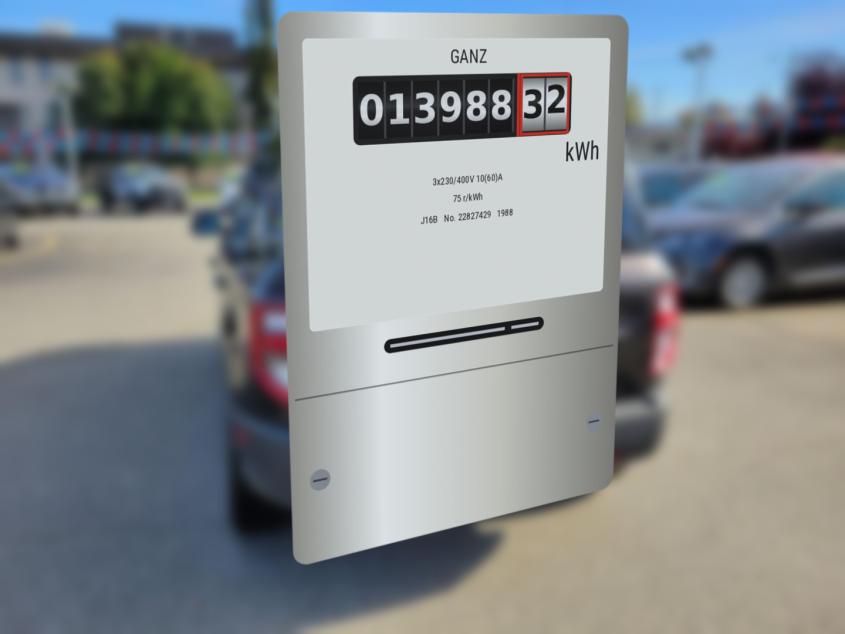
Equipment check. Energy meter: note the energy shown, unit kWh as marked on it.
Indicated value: 13988.32 kWh
